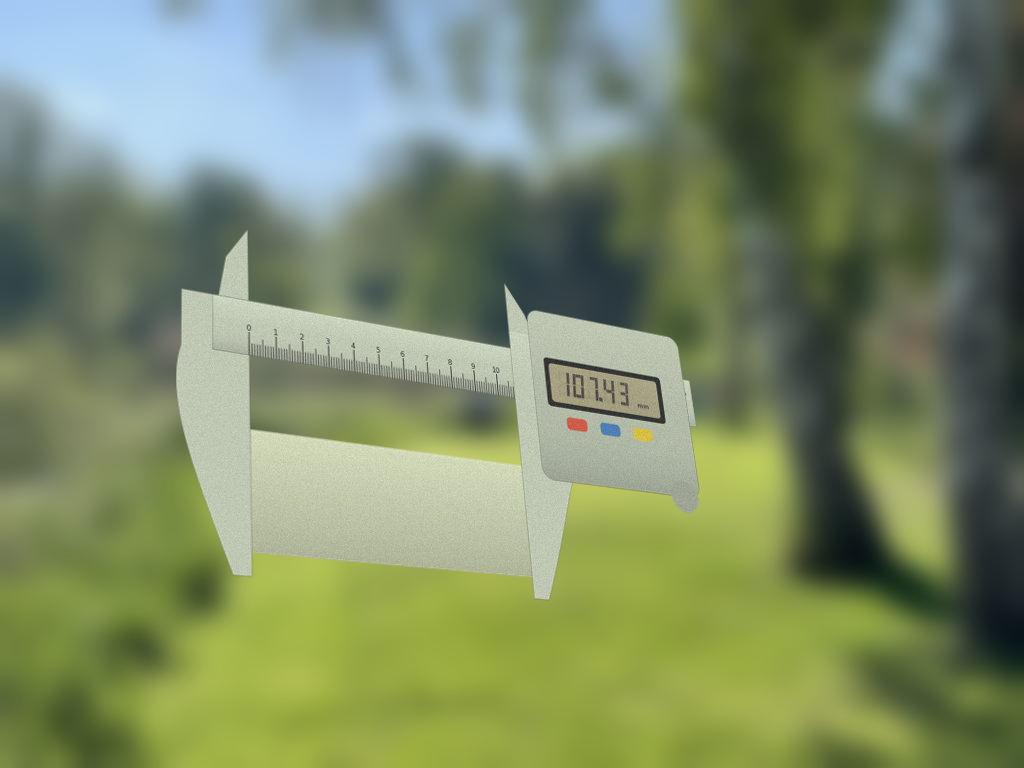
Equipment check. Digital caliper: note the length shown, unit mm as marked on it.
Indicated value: 107.43 mm
